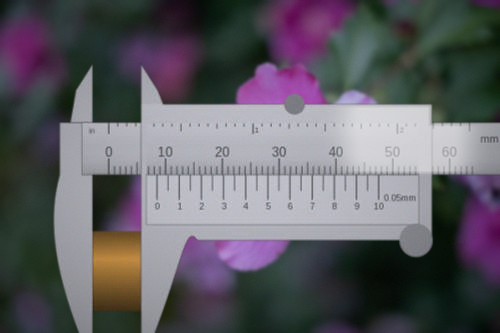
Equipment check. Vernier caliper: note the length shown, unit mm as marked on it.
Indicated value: 8.5 mm
